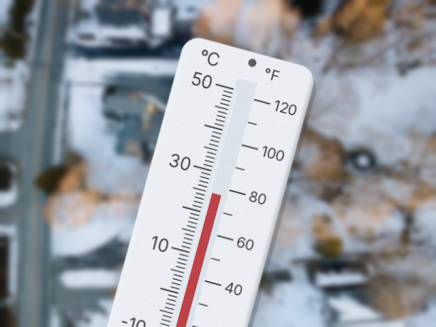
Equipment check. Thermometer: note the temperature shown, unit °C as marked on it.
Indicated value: 25 °C
